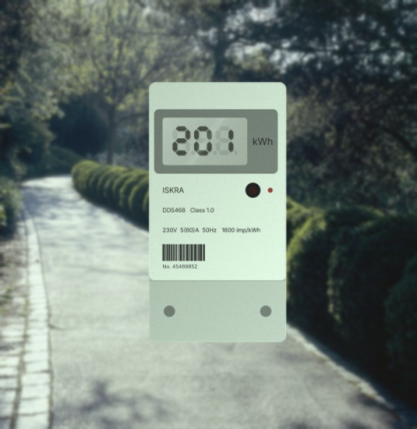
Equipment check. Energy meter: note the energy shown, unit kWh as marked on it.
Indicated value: 201 kWh
